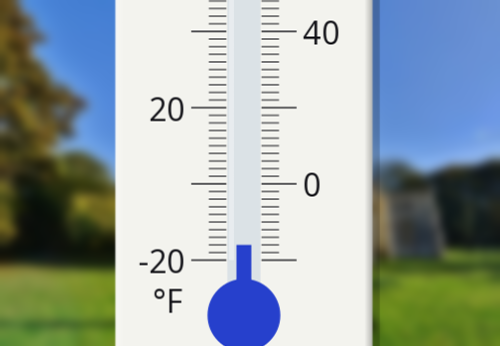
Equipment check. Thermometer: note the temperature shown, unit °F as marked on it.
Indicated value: -16 °F
